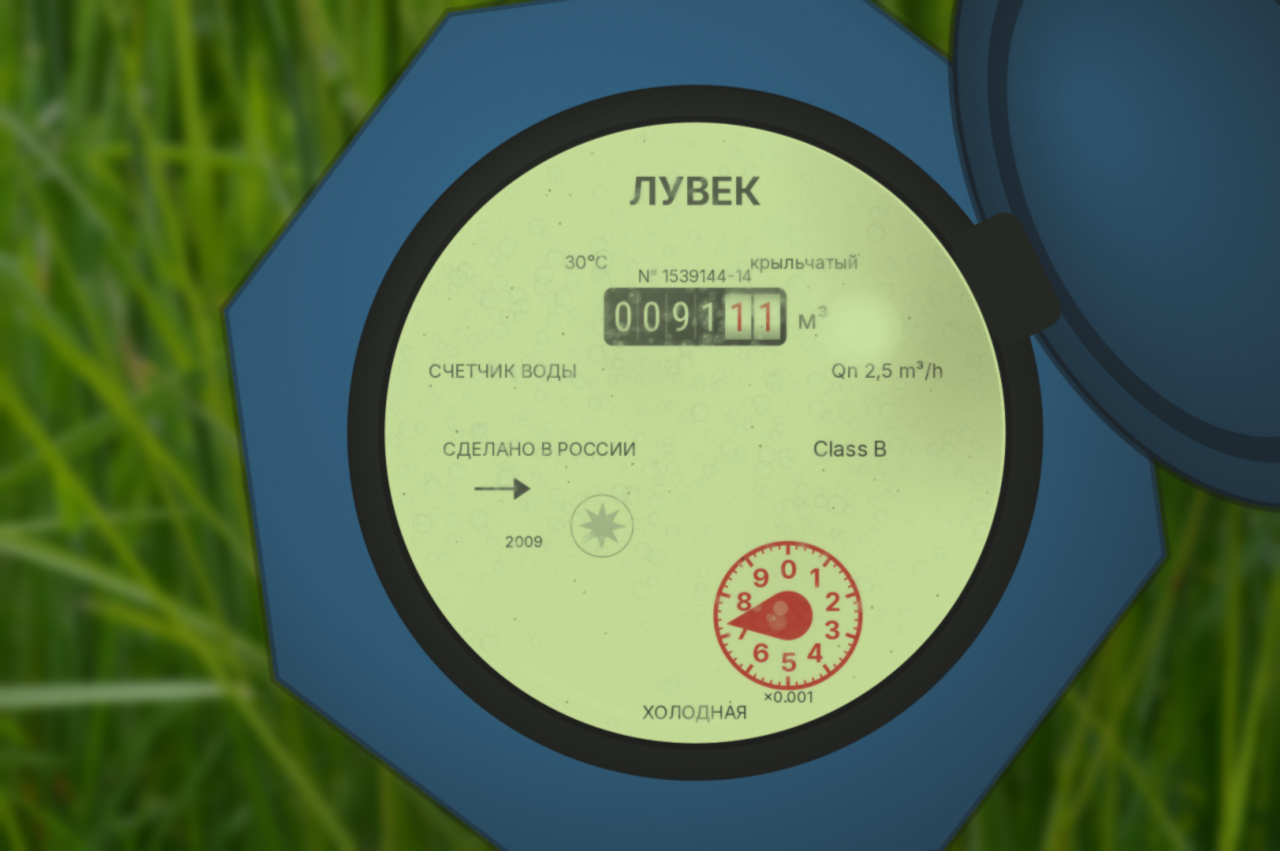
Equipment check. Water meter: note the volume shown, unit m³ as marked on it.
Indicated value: 91.117 m³
